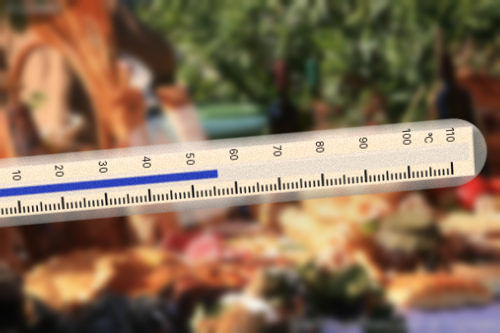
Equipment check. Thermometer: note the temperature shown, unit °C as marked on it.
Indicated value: 56 °C
